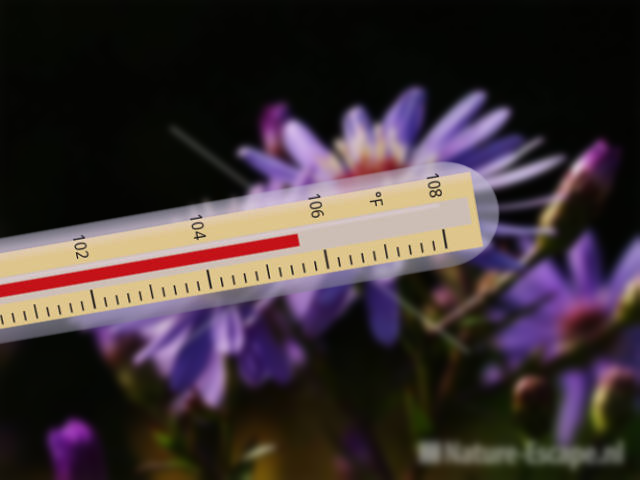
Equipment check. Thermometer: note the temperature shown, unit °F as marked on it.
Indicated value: 105.6 °F
